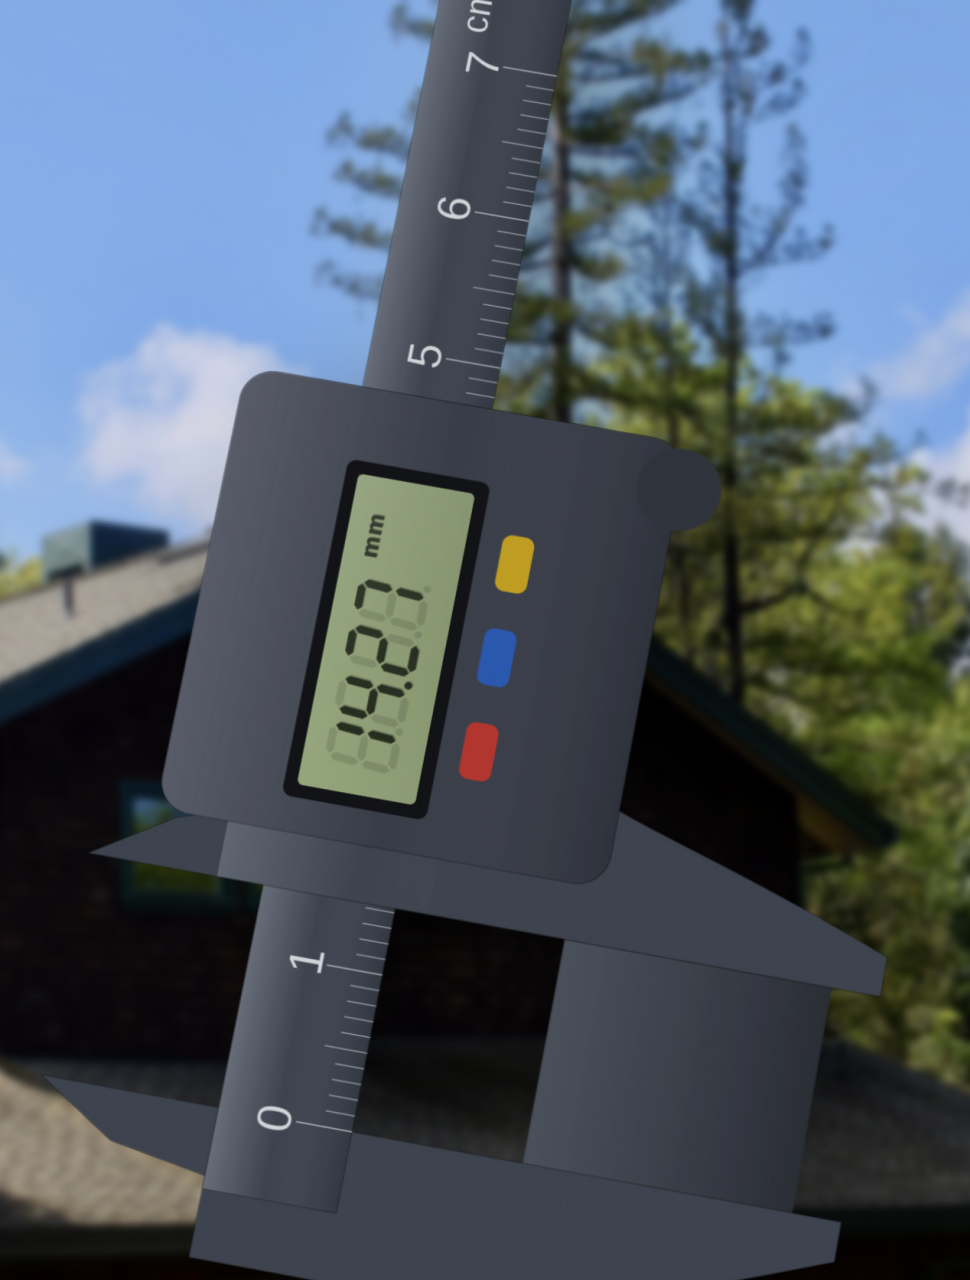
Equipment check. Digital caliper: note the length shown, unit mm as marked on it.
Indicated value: 14.27 mm
